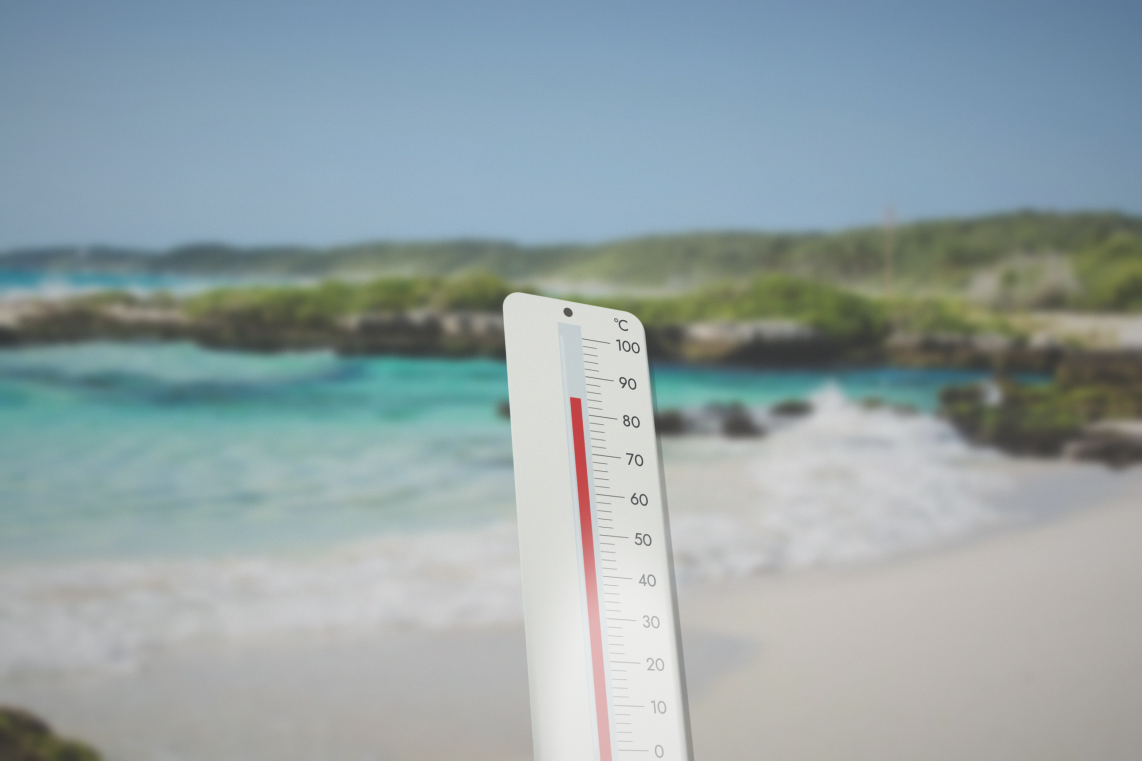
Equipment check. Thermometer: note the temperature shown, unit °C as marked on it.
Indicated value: 84 °C
